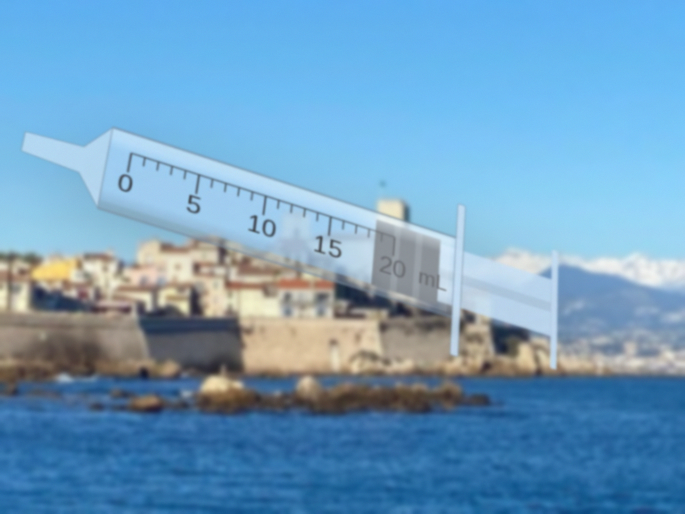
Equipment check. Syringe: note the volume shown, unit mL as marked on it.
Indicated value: 18.5 mL
